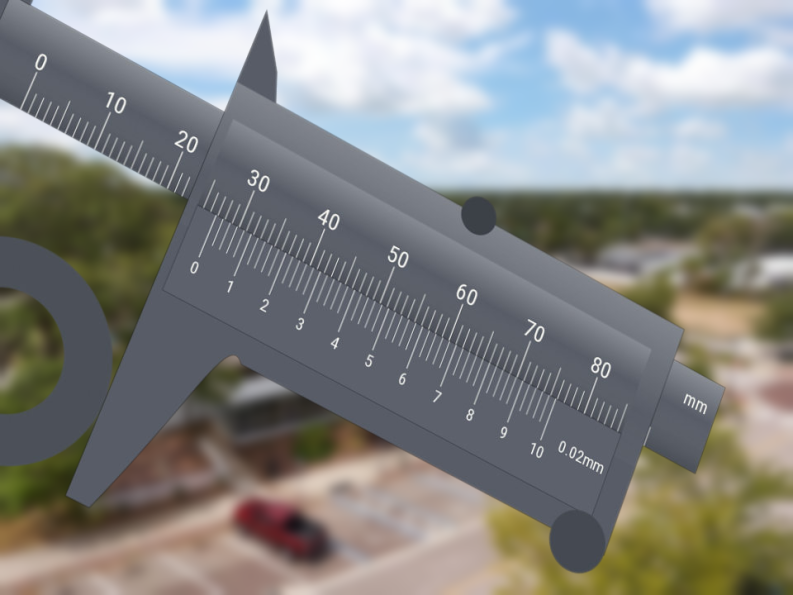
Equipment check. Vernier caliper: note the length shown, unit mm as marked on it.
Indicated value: 26.8 mm
